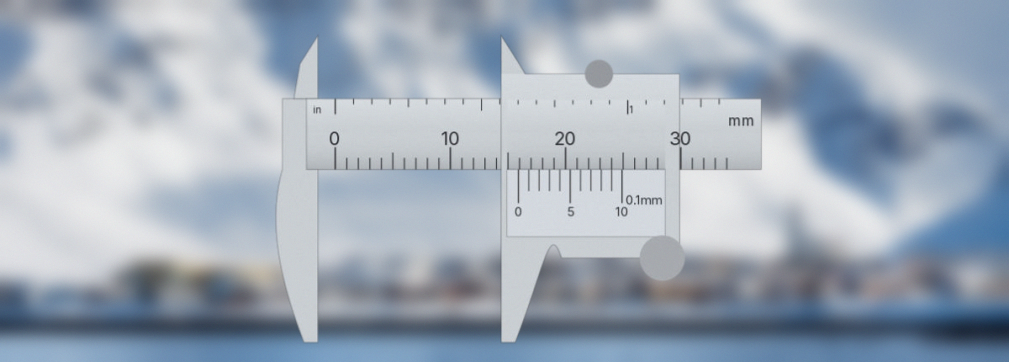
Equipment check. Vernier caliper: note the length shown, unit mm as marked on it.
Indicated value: 15.9 mm
